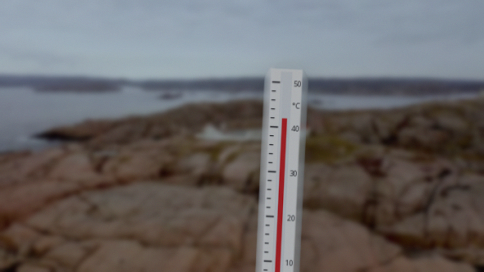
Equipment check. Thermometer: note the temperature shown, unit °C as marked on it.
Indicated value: 42 °C
